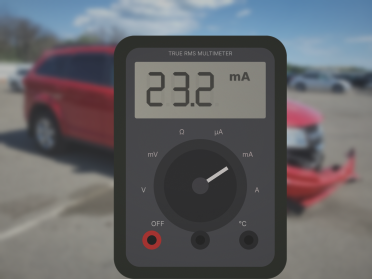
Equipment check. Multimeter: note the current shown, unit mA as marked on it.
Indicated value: 23.2 mA
